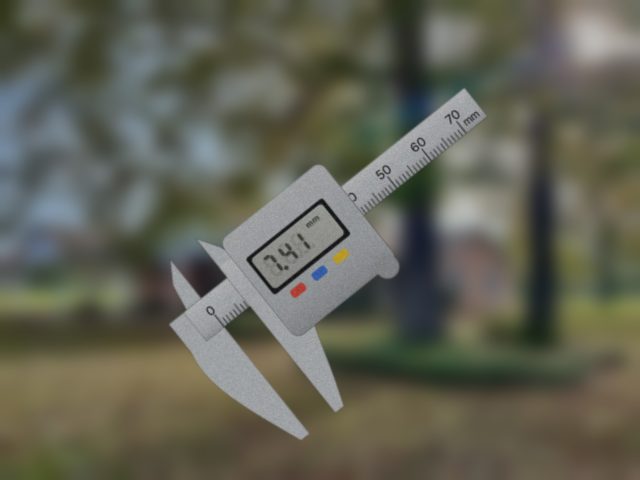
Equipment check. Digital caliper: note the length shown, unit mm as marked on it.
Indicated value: 7.41 mm
